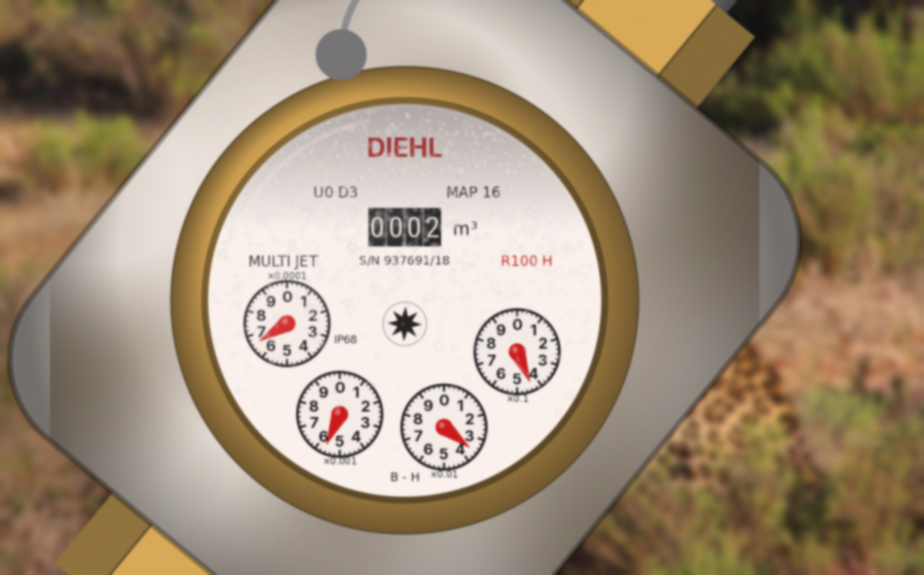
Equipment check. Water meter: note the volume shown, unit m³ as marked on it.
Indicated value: 2.4356 m³
